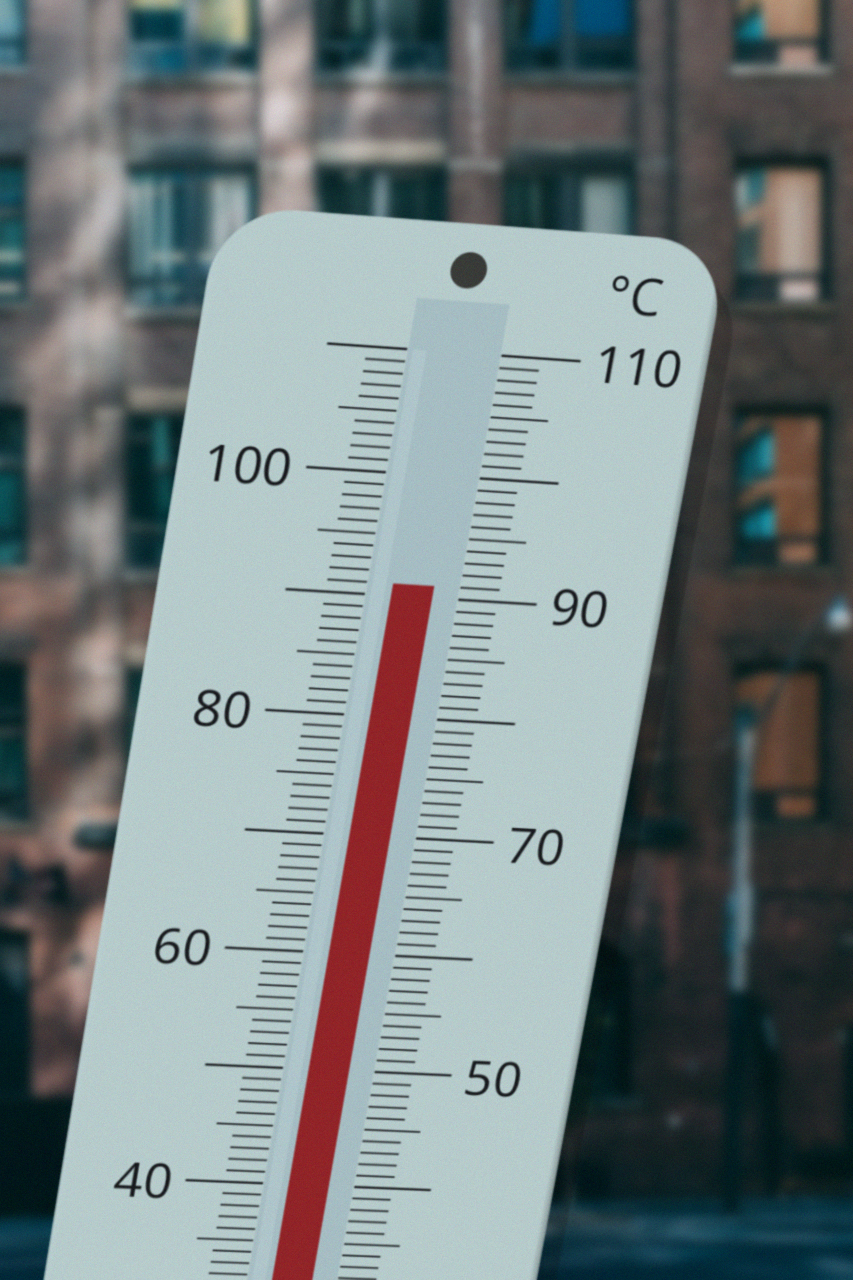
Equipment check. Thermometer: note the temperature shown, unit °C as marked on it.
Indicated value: 91 °C
